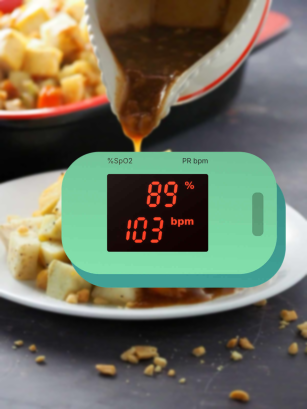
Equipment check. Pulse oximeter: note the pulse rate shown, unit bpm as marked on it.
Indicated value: 103 bpm
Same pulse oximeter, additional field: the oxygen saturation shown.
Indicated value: 89 %
